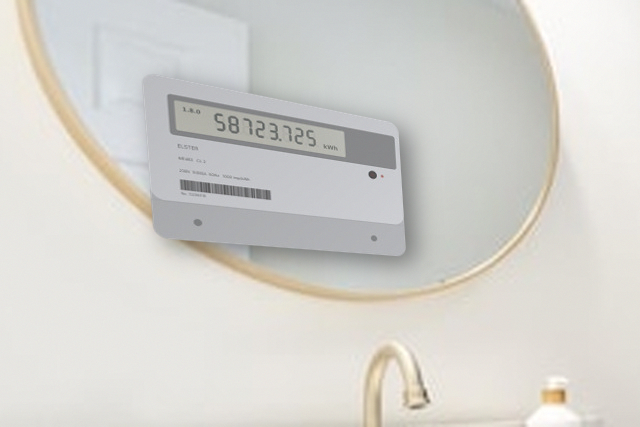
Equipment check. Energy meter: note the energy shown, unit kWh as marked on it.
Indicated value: 58723.725 kWh
